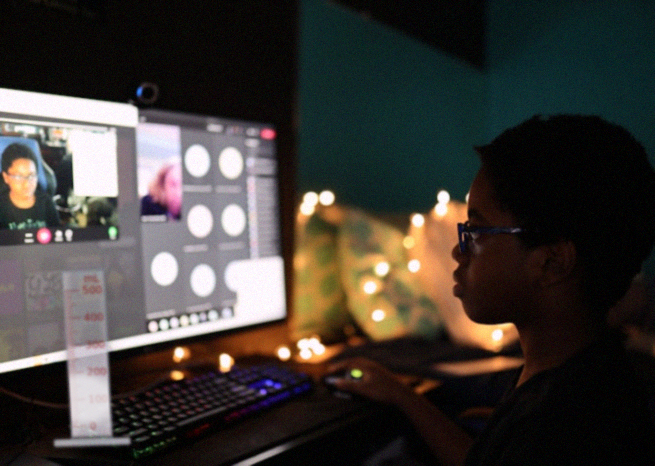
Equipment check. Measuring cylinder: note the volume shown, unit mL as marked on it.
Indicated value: 300 mL
